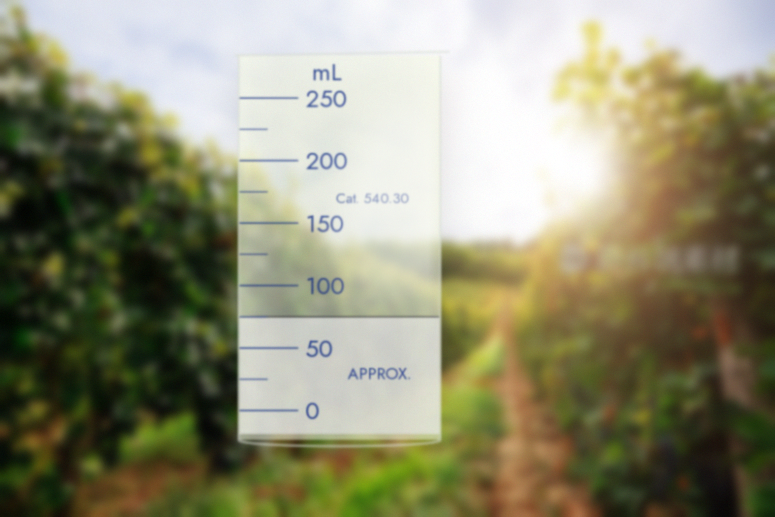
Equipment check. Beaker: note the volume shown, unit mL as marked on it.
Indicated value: 75 mL
